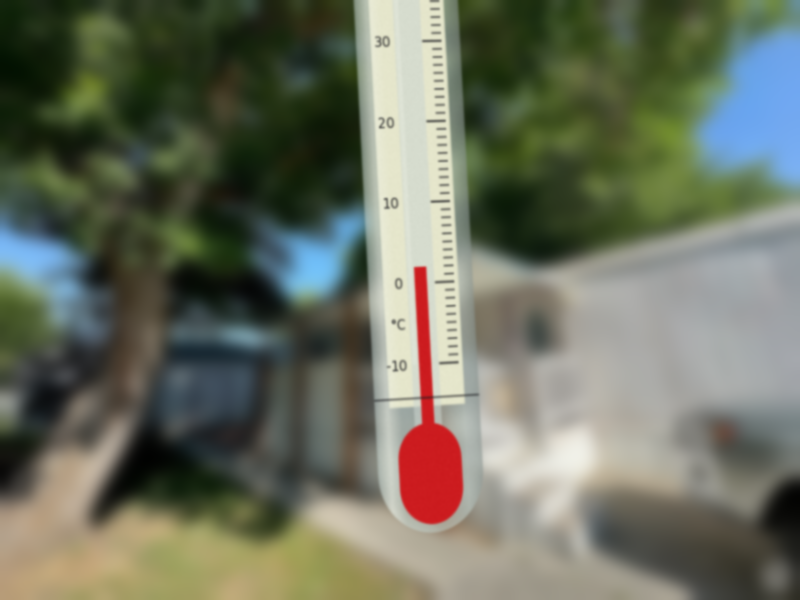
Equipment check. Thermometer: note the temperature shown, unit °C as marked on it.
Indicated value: 2 °C
